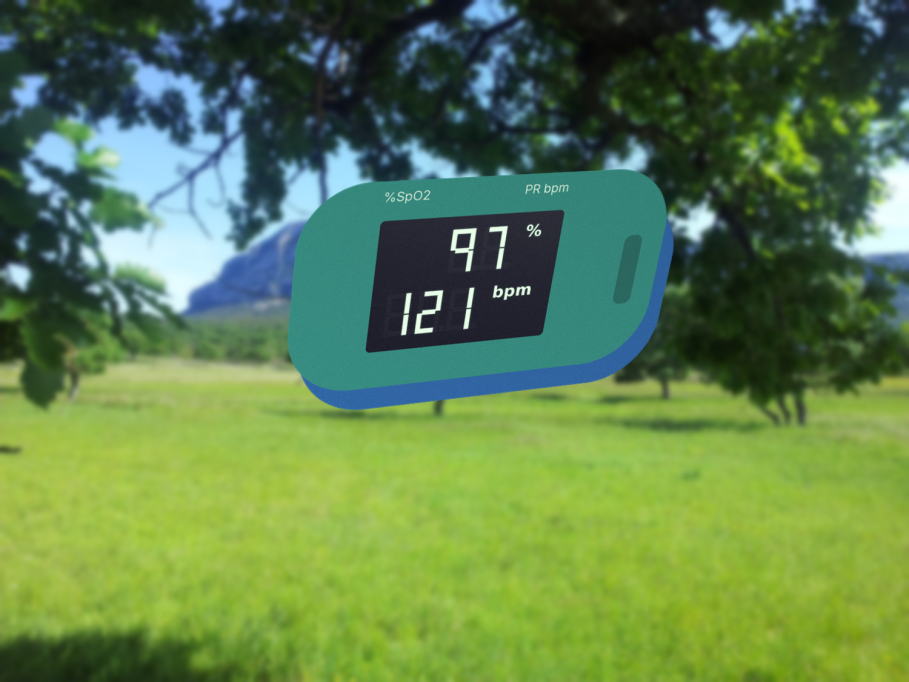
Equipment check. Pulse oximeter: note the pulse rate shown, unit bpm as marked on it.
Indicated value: 121 bpm
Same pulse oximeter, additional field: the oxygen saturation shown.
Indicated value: 97 %
